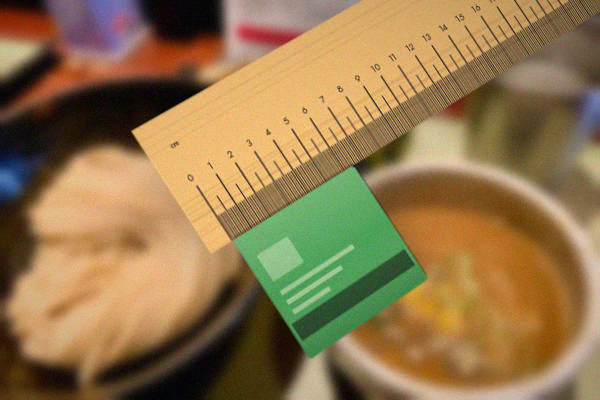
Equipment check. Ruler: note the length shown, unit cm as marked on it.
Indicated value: 6.5 cm
